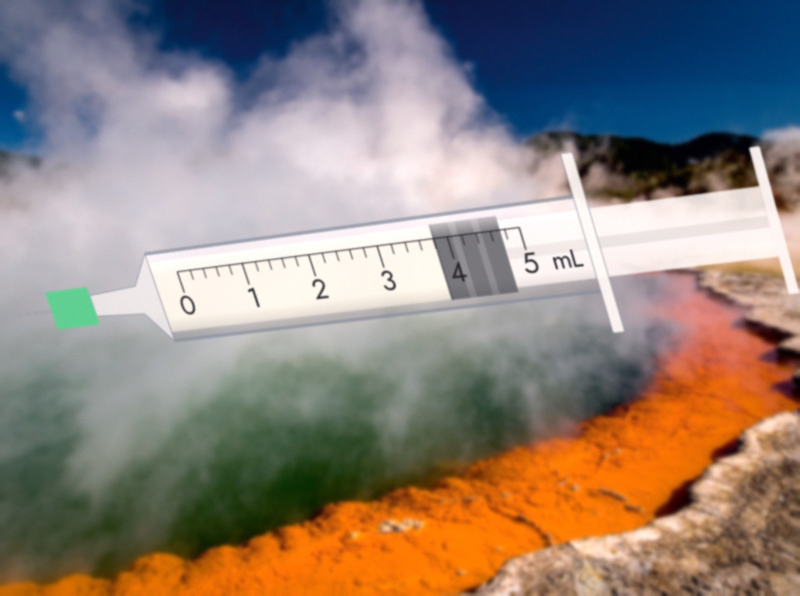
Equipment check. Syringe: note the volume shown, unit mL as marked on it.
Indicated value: 3.8 mL
